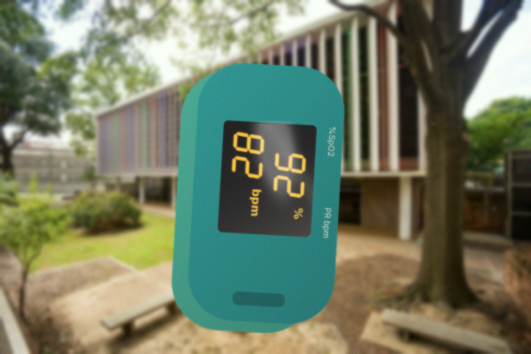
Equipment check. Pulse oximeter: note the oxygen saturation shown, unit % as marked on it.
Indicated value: 92 %
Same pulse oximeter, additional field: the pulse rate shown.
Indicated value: 82 bpm
